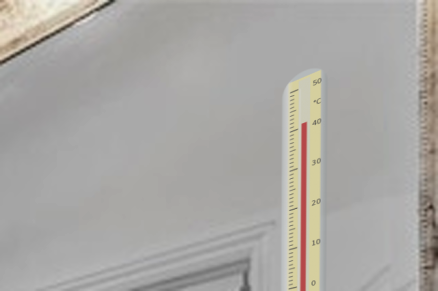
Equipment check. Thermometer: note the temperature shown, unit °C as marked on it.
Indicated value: 41 °C
